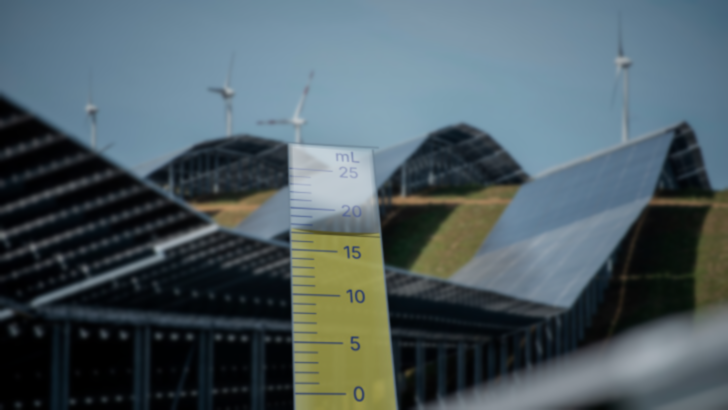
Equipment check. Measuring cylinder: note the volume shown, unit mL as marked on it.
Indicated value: 17 mL
